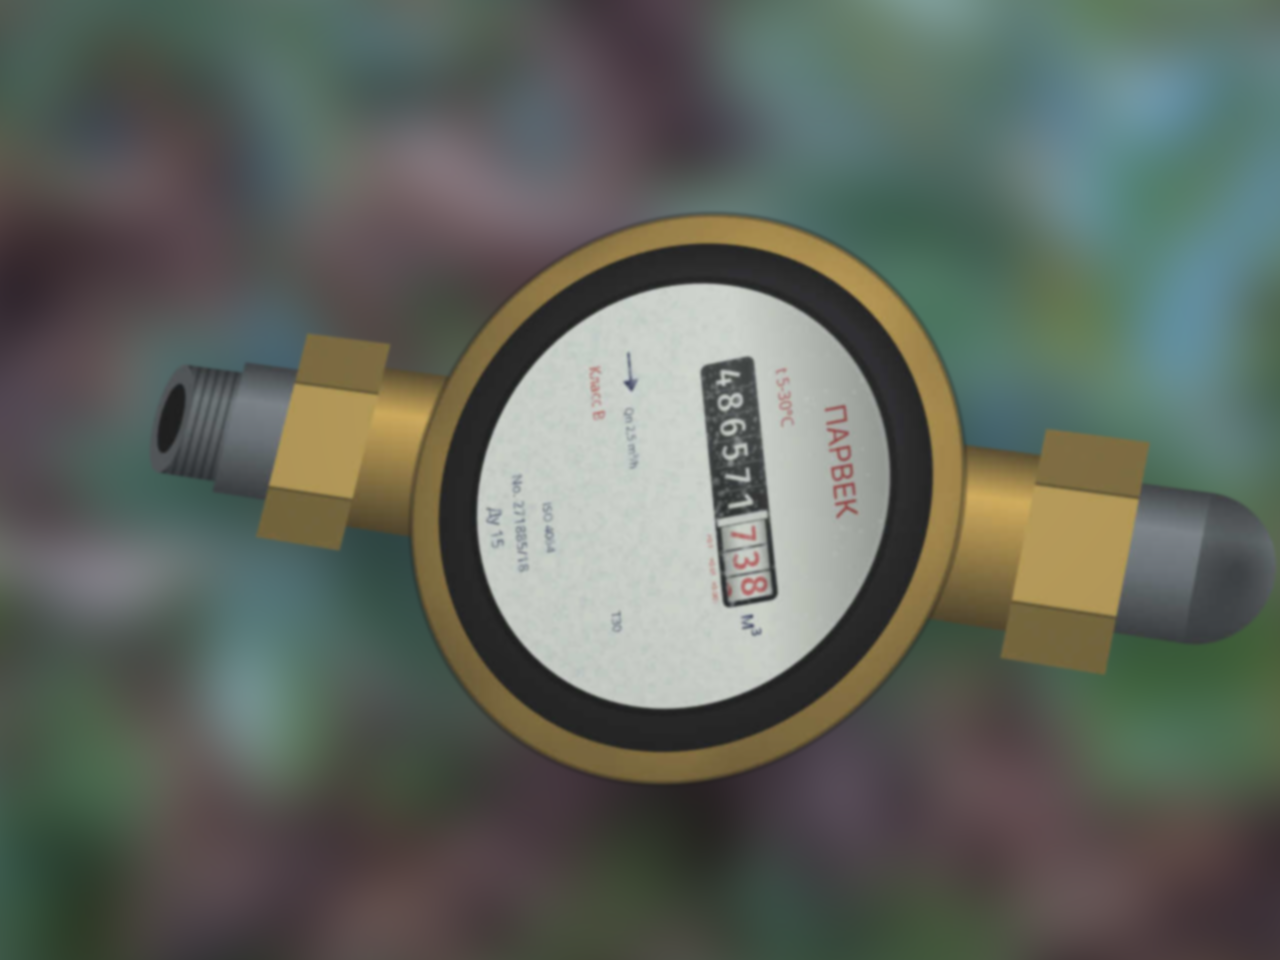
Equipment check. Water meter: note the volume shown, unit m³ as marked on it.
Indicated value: 486571.738 m³
